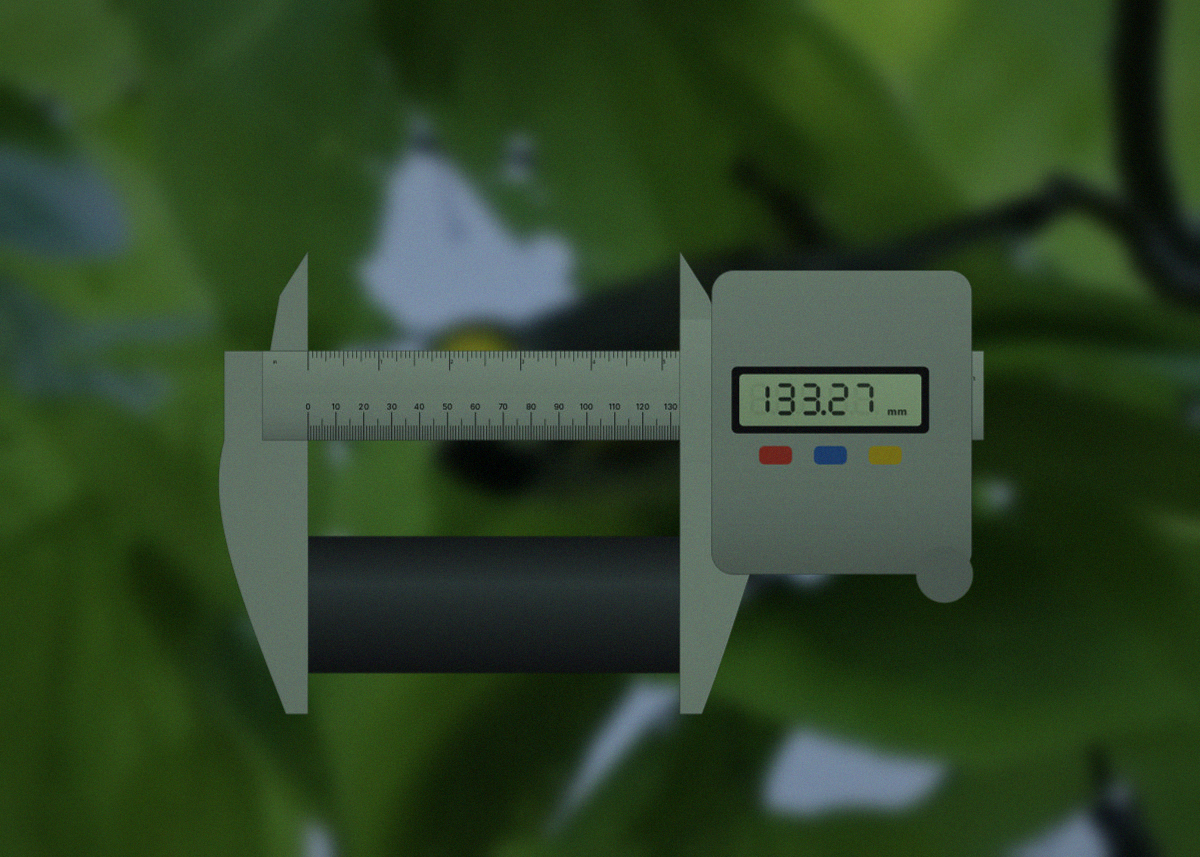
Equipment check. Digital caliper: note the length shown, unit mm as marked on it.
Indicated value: 133.27 mm
